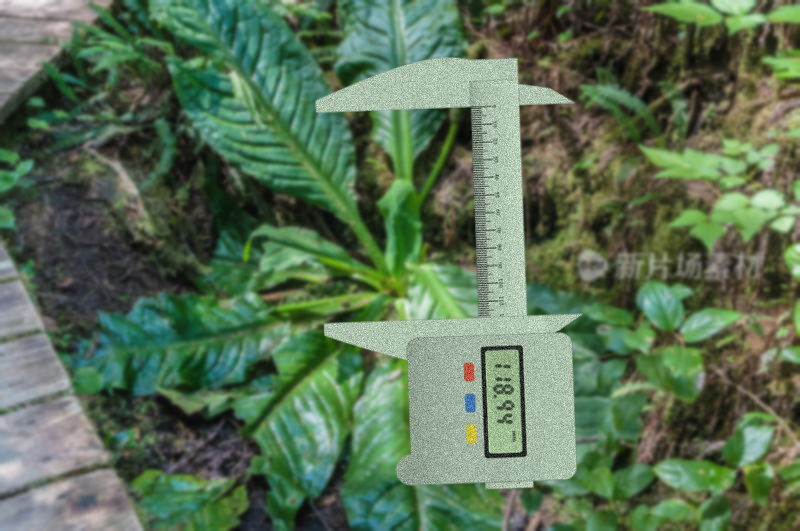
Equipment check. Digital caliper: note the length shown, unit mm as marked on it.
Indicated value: 118.94 mm
